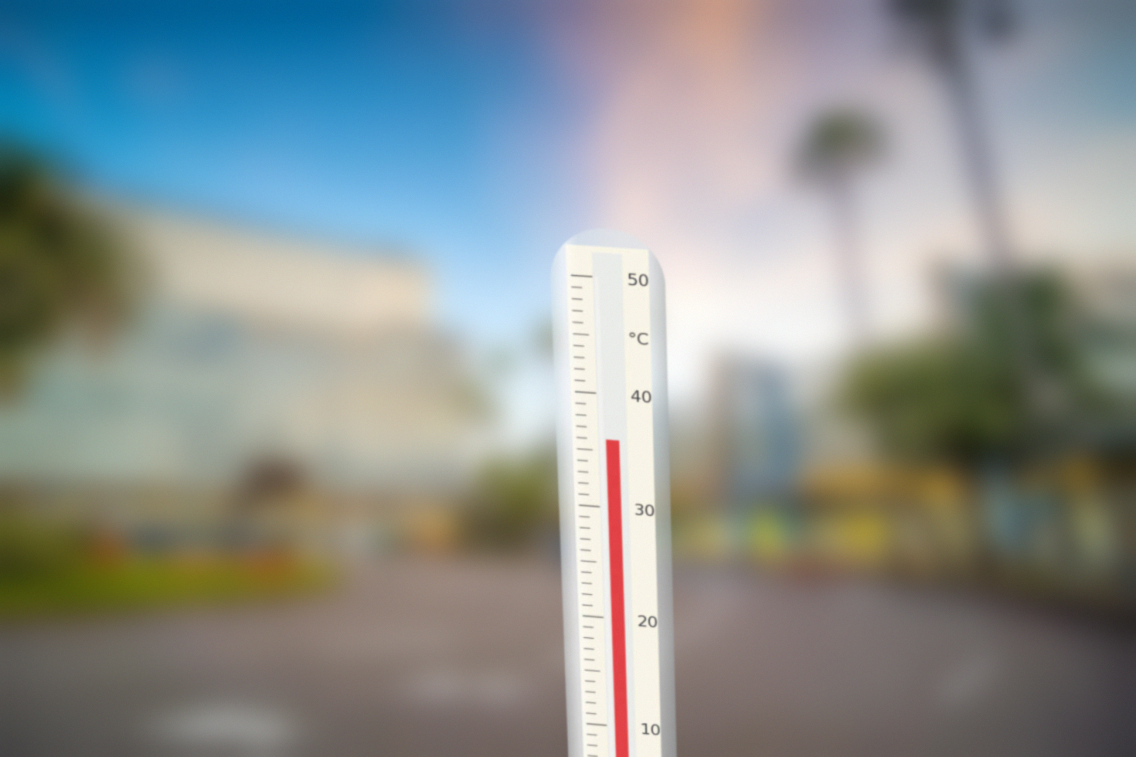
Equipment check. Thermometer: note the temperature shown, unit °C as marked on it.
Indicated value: 36 °C
